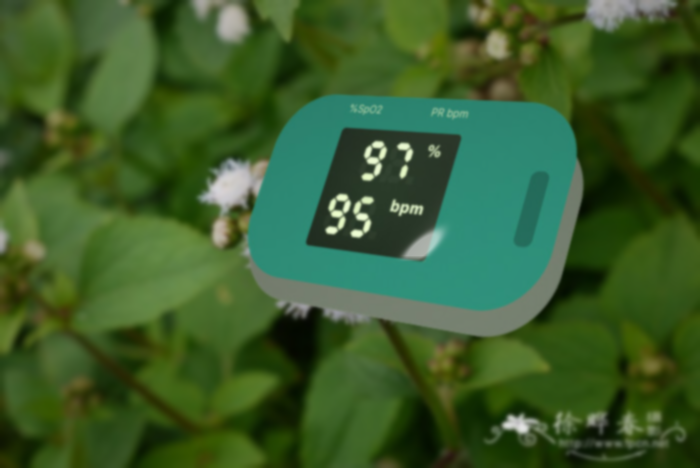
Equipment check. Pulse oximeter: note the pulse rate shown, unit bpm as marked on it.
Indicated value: 95 bpm
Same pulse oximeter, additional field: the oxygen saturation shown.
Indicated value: 97 %
